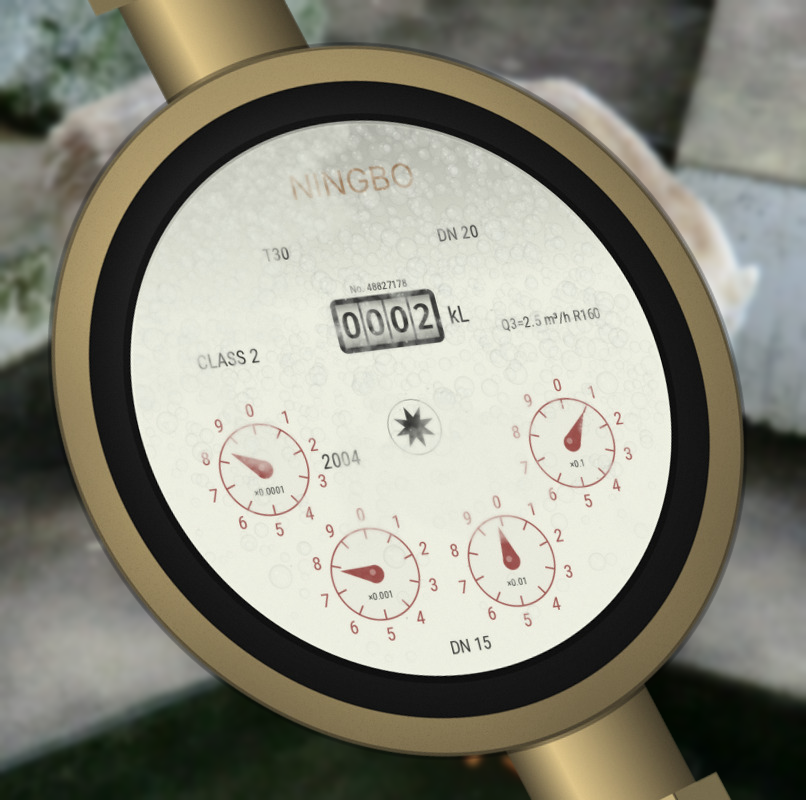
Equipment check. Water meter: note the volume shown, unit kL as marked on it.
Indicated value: 2.0978 kL
